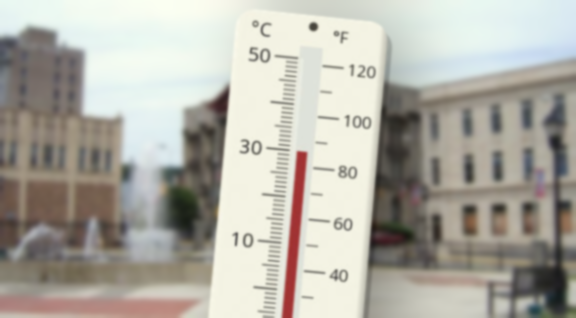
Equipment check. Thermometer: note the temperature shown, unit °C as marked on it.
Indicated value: 30 °C
